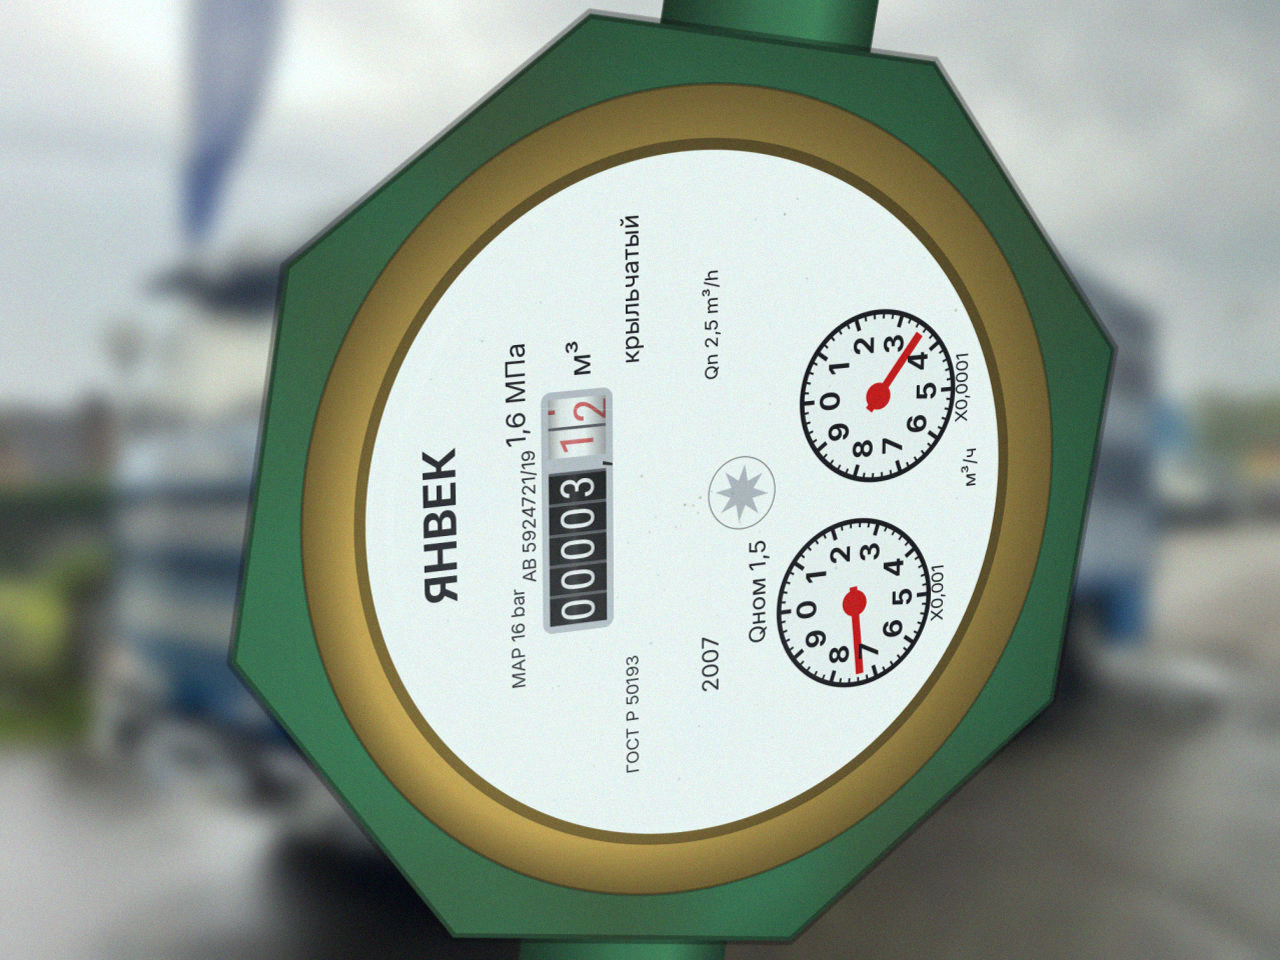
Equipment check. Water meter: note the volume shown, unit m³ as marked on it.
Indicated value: 3.1173 m³
